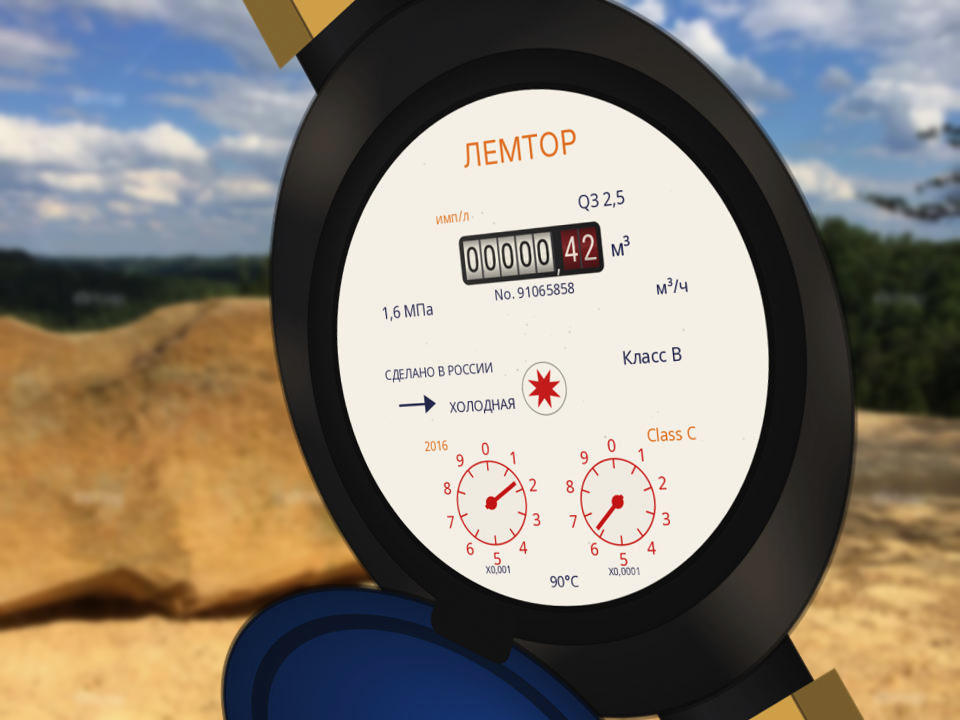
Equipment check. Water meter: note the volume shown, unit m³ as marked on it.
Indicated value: 0.4216 m³
